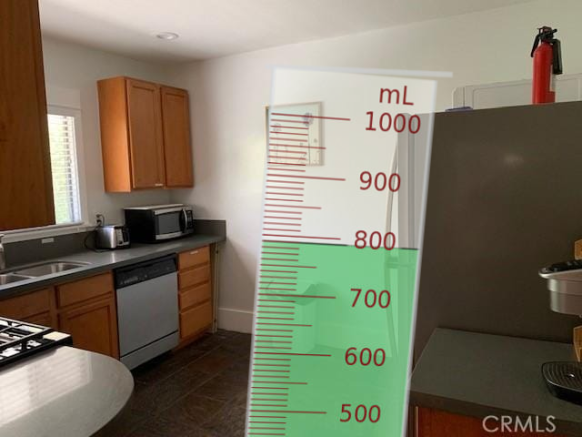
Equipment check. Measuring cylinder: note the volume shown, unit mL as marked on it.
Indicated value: 790 mL
